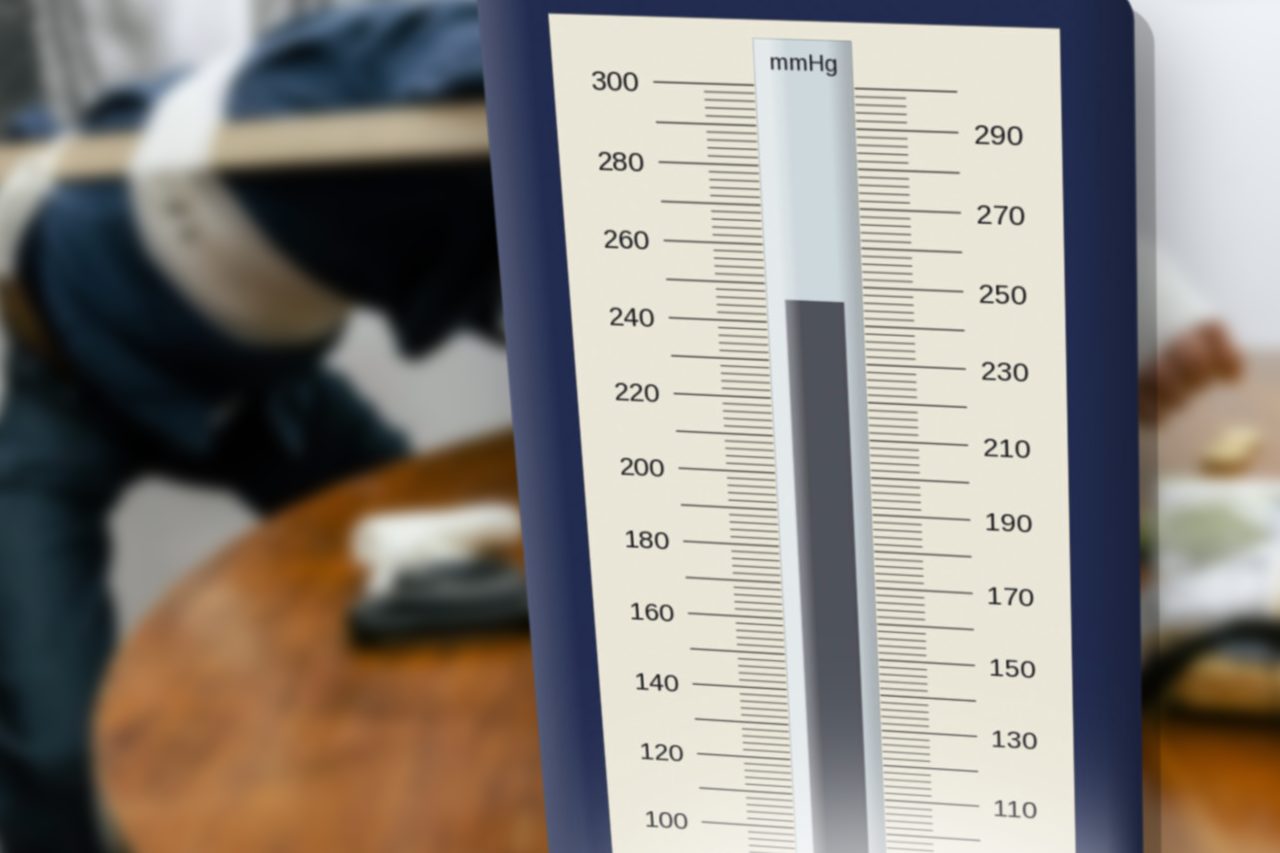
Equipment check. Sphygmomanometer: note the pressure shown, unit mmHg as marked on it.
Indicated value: 246 mmHg
